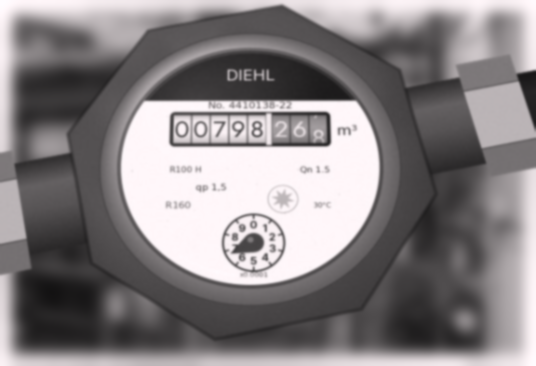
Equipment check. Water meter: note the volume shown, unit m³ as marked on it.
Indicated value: 798.2676 m³
